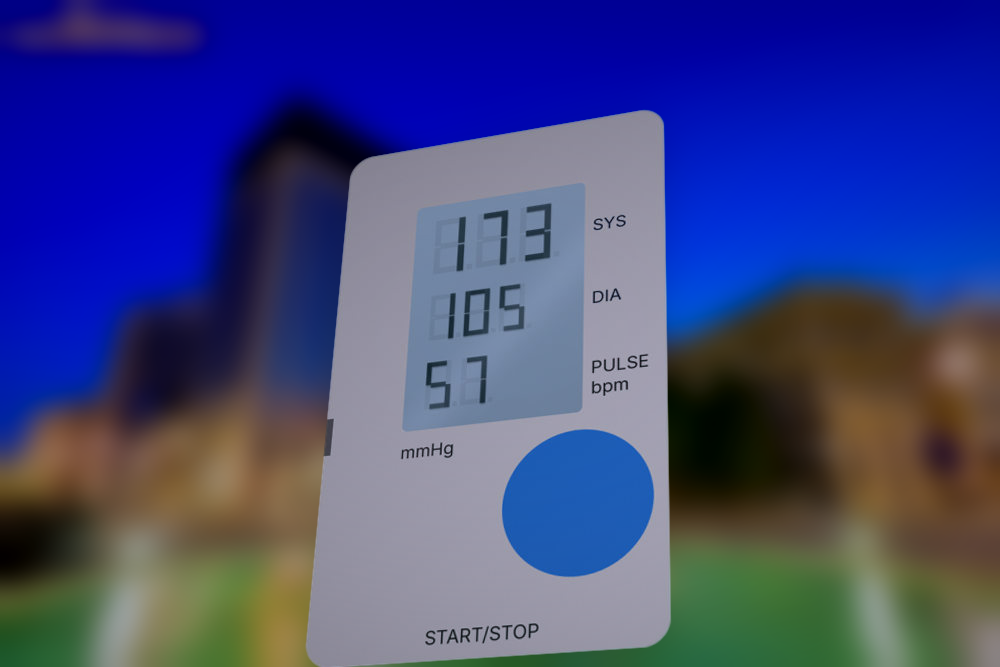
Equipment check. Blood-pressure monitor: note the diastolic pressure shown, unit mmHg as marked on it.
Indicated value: 105 mmHg
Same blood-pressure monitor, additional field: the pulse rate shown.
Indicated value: 57 bpm
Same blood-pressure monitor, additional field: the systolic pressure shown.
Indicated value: 173 mmHg
